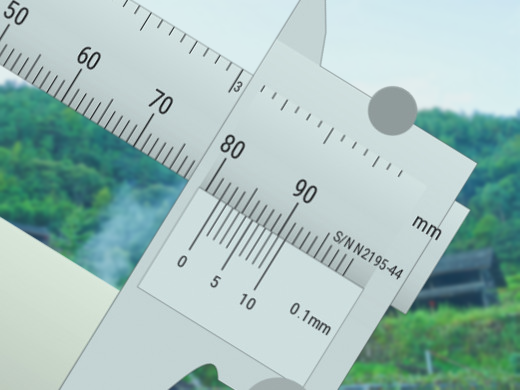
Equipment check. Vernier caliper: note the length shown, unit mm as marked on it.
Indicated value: 82.0 mm
